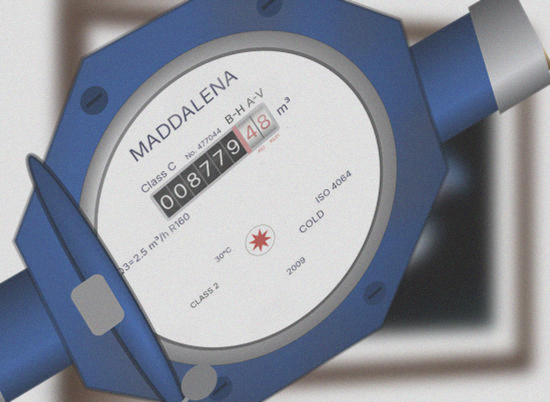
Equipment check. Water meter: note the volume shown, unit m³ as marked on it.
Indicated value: 8779.48 m³
